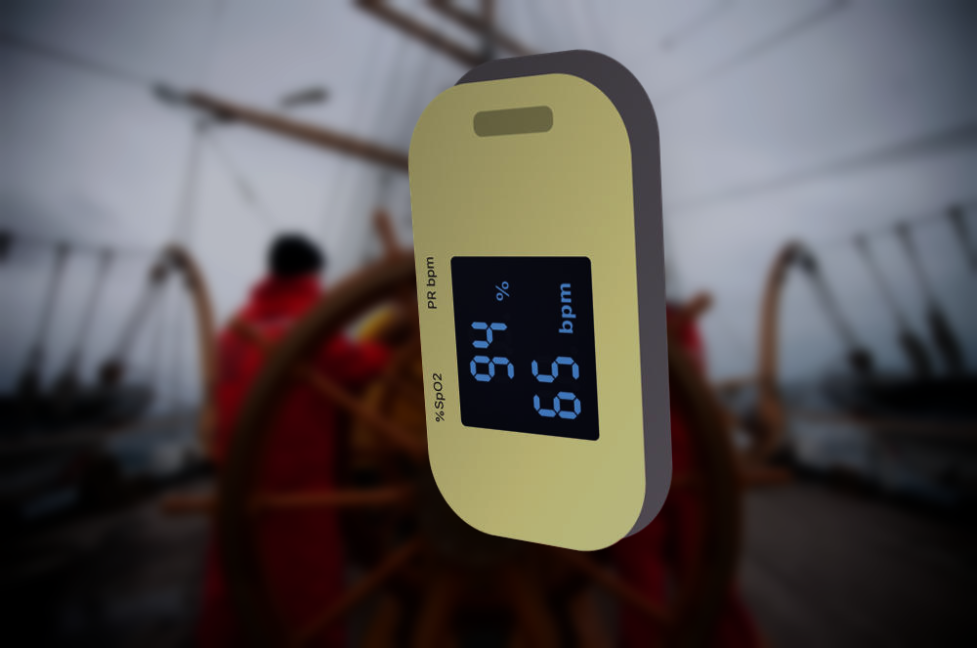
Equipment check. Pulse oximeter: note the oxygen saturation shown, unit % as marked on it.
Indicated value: 94 %
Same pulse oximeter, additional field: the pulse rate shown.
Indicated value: 65 bpm
